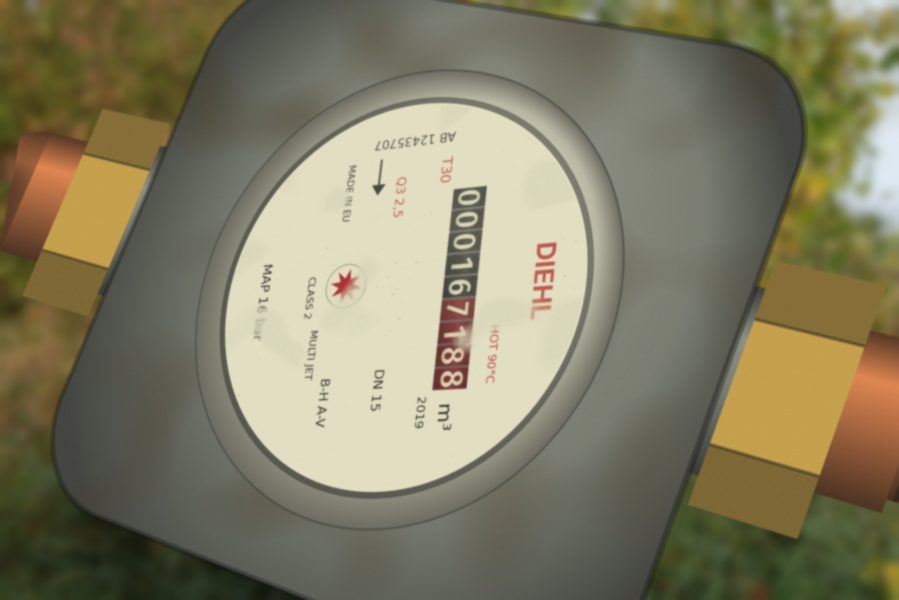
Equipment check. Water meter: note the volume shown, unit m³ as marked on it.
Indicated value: 16.7188 m³
